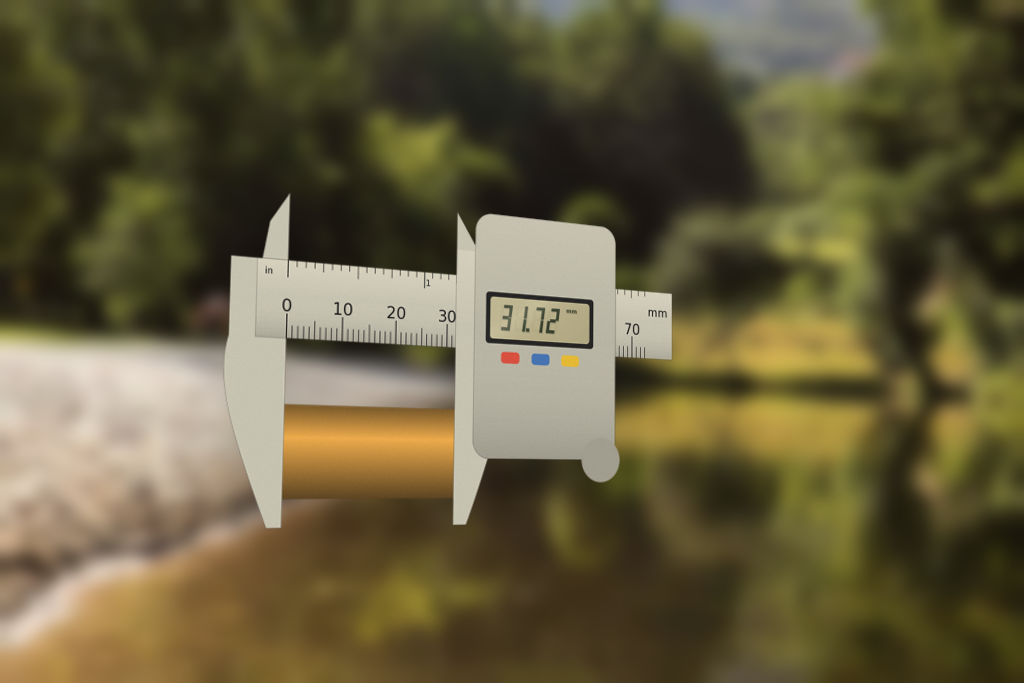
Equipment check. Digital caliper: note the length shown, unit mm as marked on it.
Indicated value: 31.72 mm
